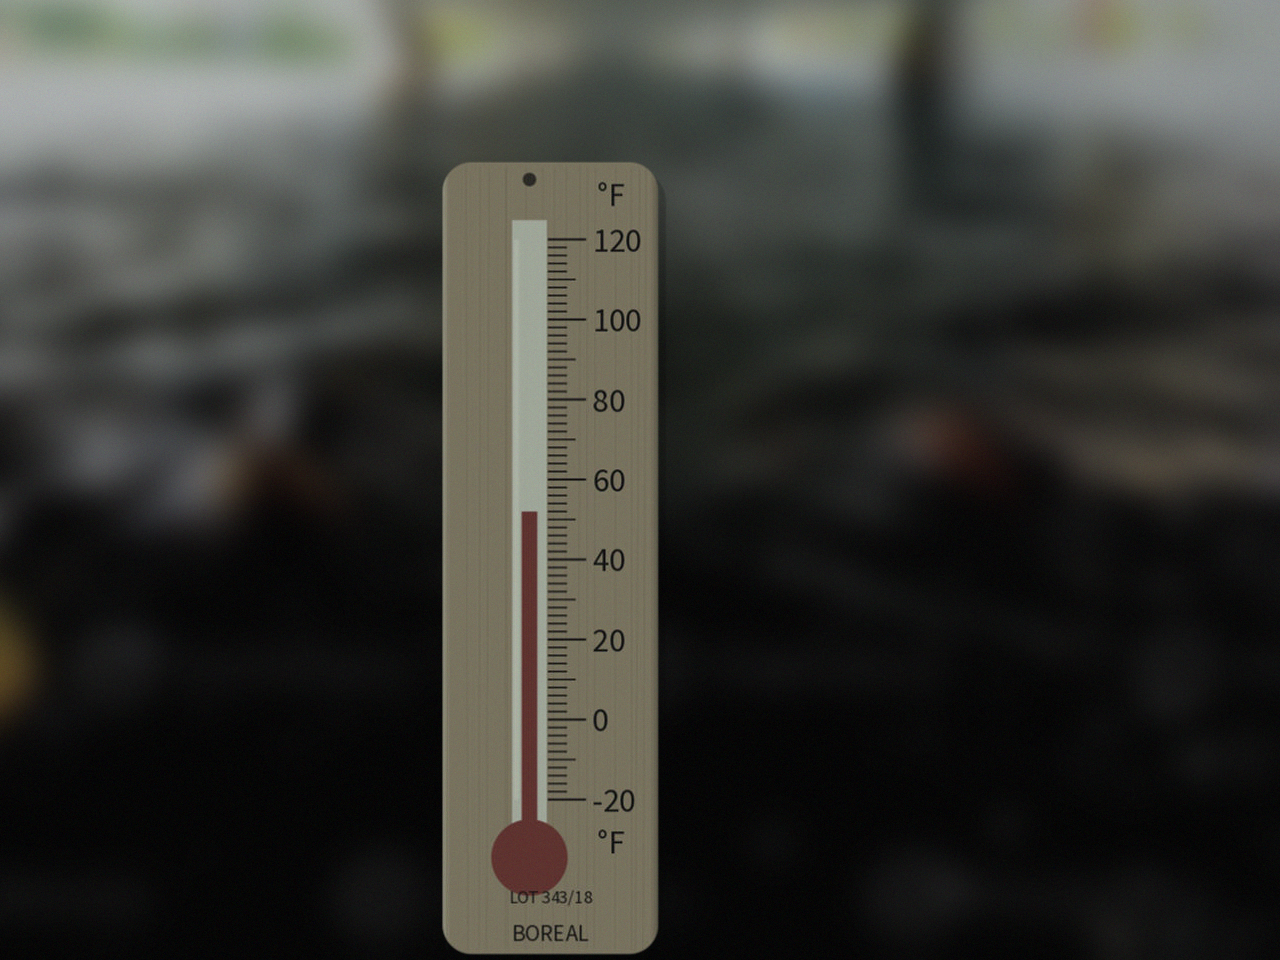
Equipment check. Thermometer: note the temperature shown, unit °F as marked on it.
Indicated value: 52 °F
